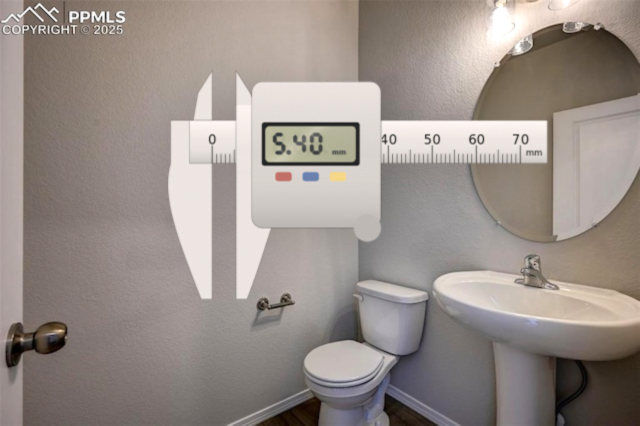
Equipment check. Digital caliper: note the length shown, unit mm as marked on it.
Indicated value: 5.40 mm
